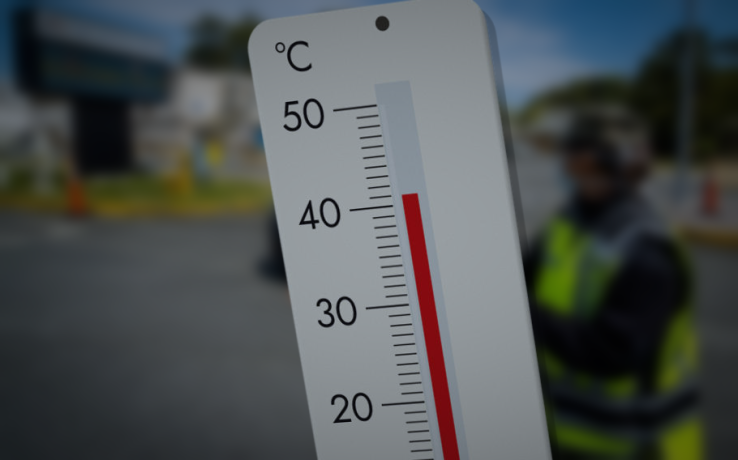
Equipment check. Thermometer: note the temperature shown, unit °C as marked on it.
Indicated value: 41 °C
